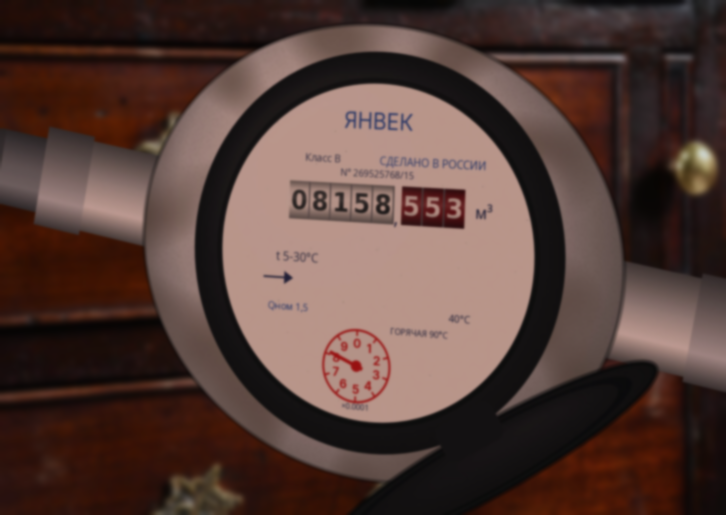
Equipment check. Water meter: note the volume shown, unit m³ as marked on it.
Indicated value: 8158.5538 m³
